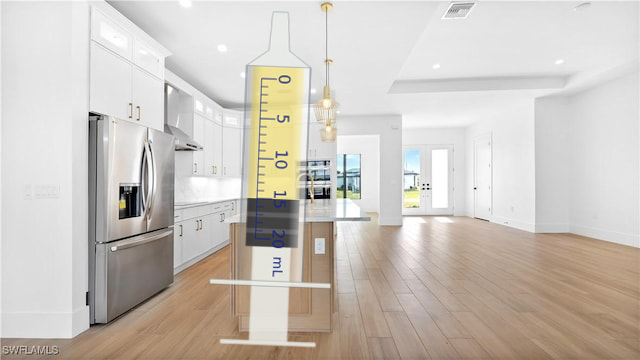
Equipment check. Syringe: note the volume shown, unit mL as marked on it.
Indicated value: 15 mL
